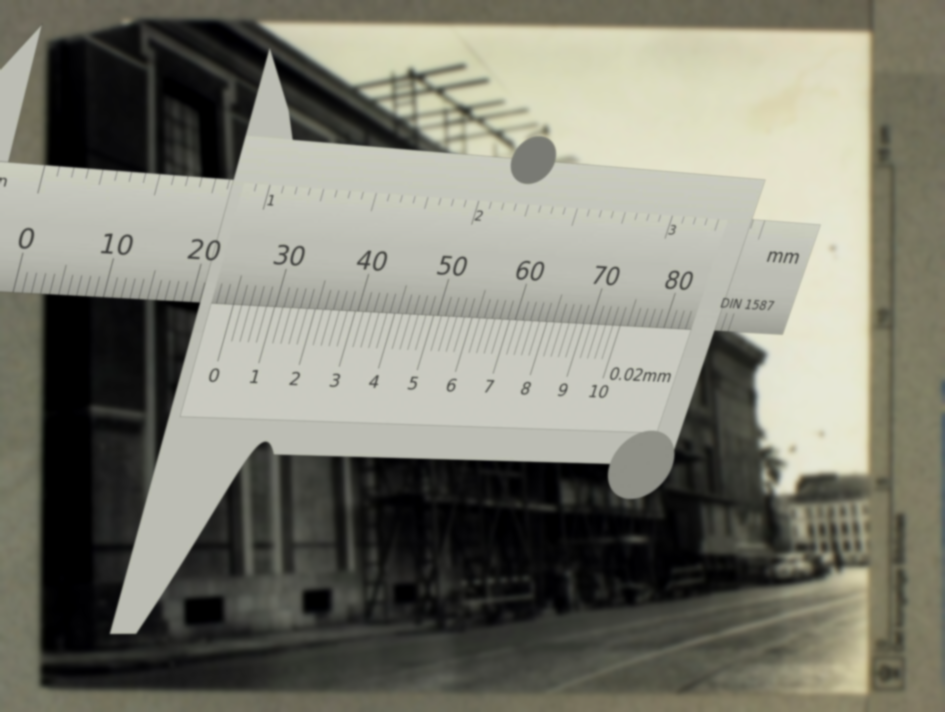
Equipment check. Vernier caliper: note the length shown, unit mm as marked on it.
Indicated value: 25.0 mm
